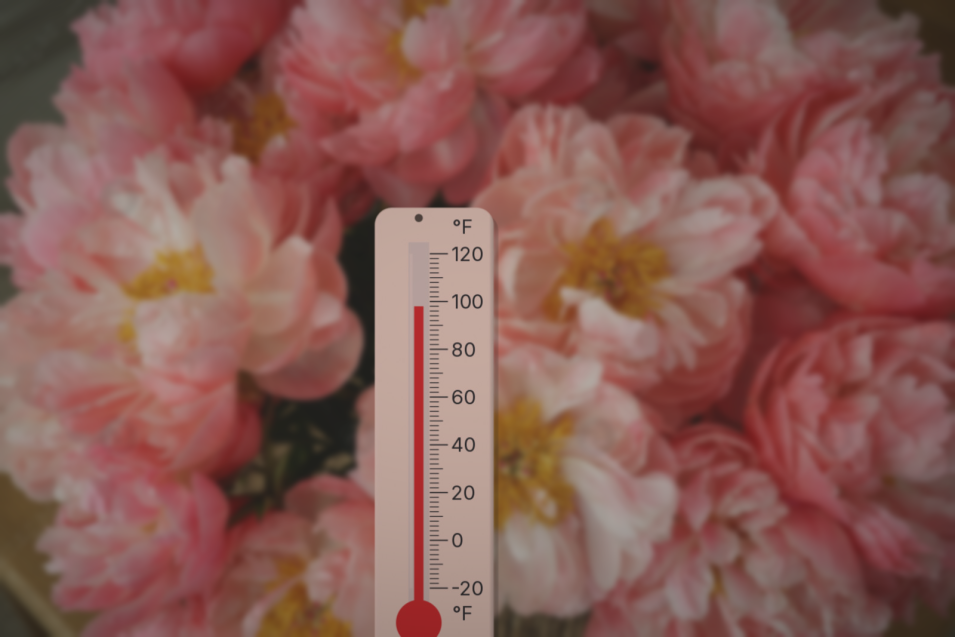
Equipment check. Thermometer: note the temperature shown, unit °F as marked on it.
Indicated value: 98 °F
